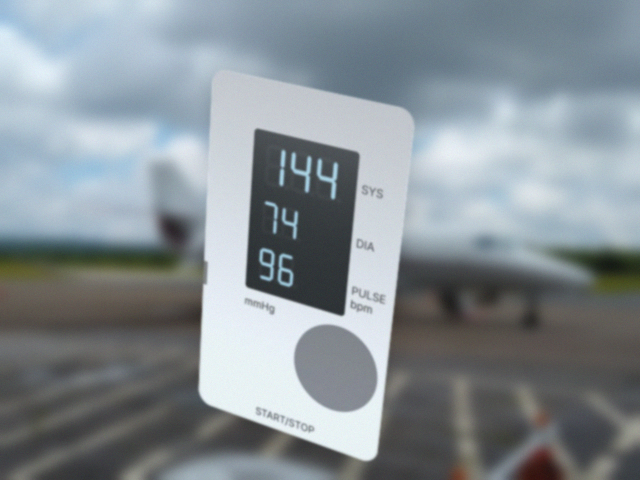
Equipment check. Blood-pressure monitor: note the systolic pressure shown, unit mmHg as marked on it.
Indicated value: 144 mmHg
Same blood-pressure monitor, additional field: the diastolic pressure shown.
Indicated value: 74 mmHg
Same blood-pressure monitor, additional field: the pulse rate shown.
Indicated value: 96 bpm
